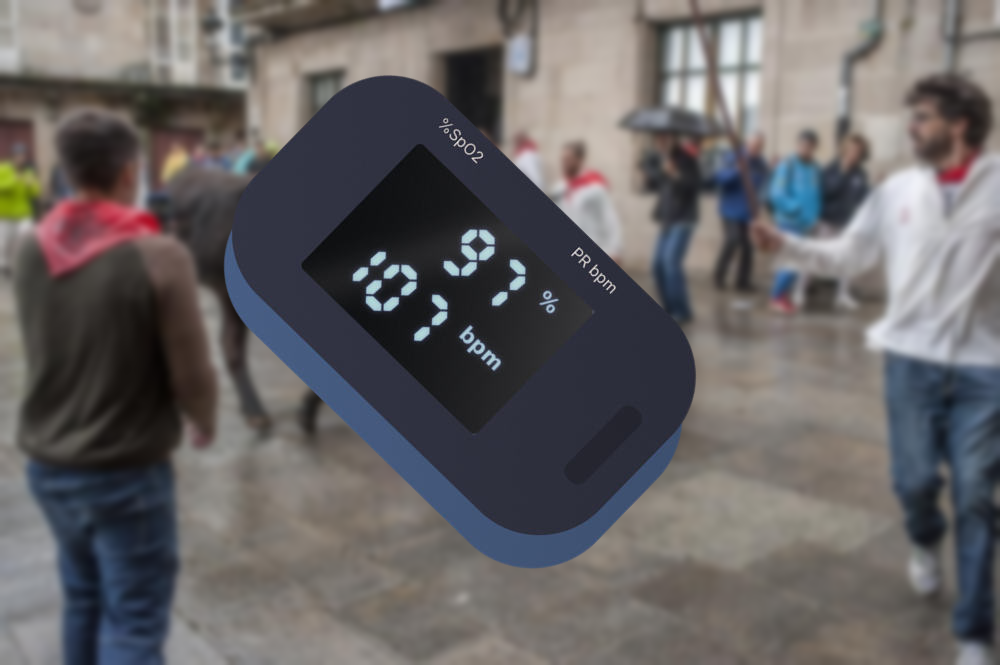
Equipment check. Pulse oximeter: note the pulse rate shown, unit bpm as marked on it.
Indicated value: 107 bpm
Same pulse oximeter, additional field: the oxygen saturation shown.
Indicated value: 97 %
